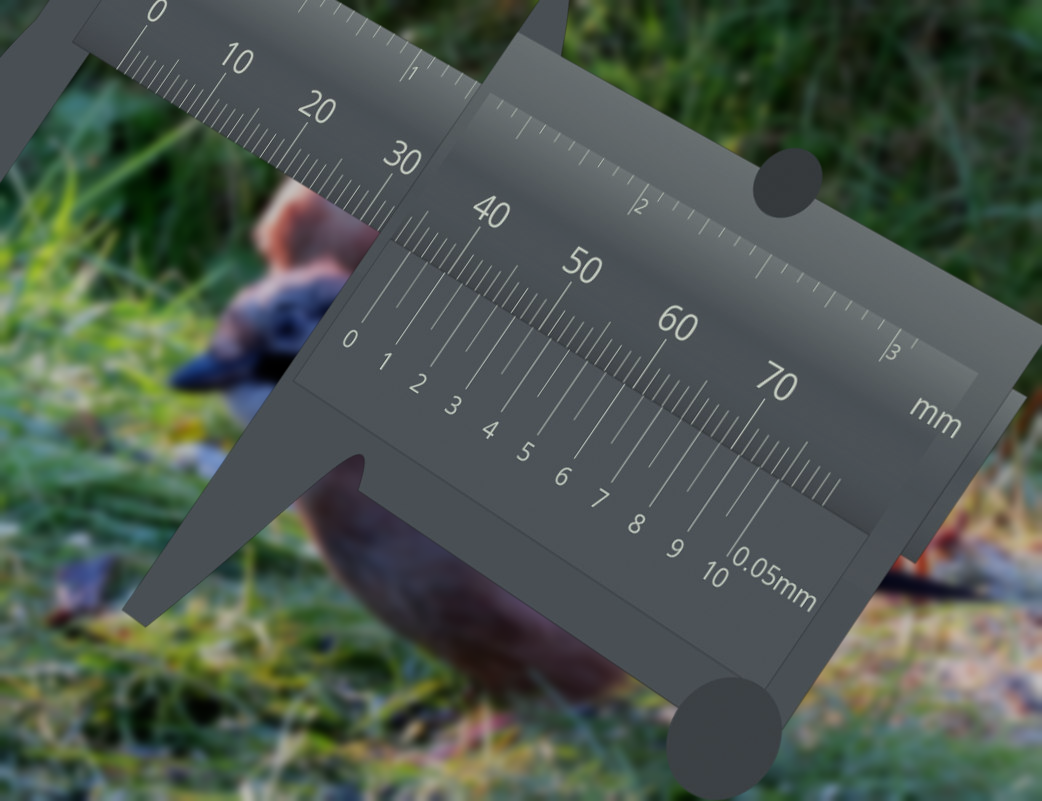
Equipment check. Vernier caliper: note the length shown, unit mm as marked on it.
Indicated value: 35.8 mm
